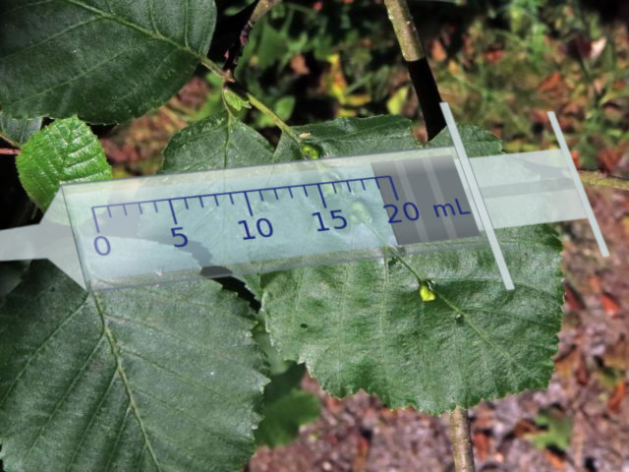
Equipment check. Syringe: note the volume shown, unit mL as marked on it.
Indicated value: 19 mL
